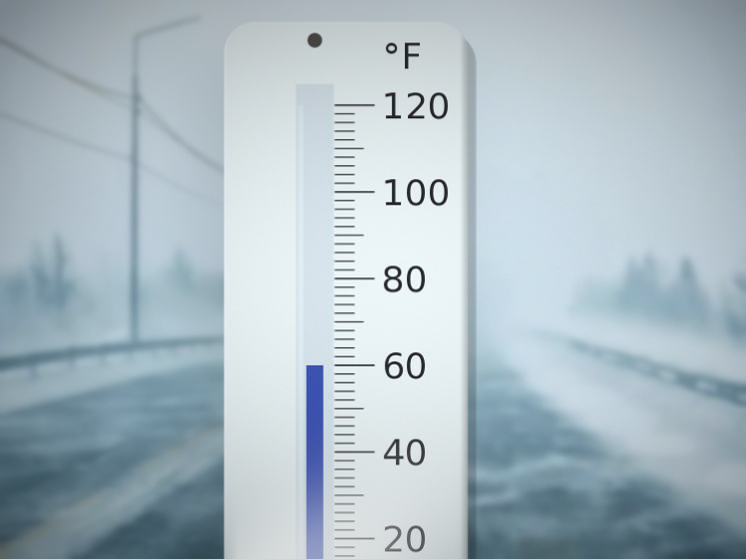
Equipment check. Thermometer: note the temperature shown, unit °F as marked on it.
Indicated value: 60 °F
